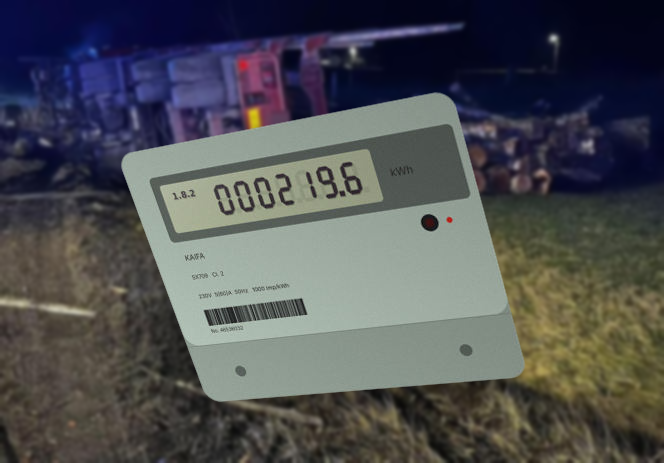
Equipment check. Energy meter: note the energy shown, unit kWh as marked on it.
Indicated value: 219.6 kWh
